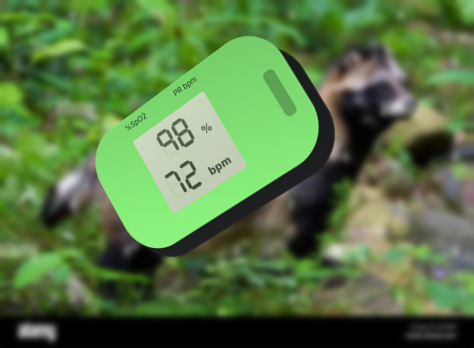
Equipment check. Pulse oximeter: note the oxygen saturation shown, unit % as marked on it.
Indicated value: 98 %
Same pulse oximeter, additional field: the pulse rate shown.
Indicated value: 72 bpm
